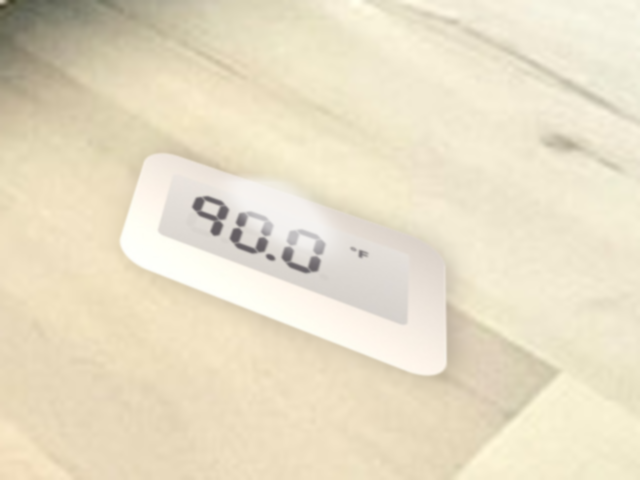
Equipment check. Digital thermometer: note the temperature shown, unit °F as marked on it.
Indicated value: 90.0 °F
